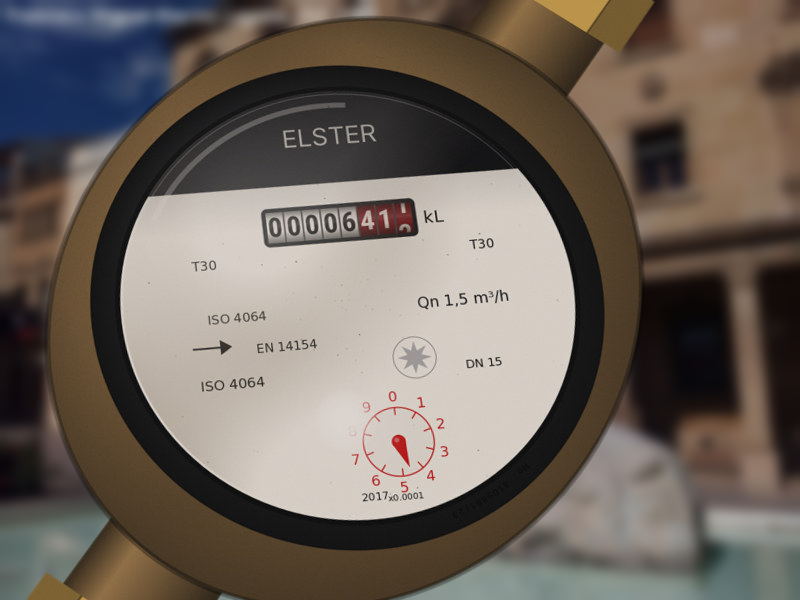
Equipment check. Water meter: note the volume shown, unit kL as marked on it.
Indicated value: 6.4114 kL
